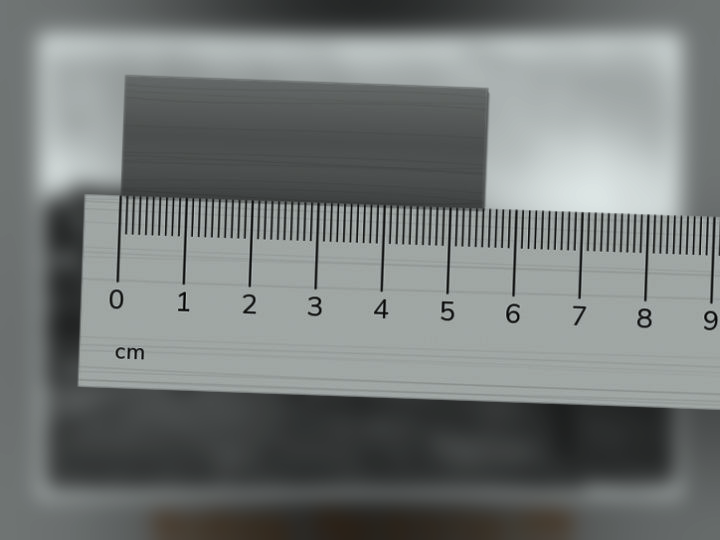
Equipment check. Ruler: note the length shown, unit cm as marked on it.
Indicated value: 5.5 cm
